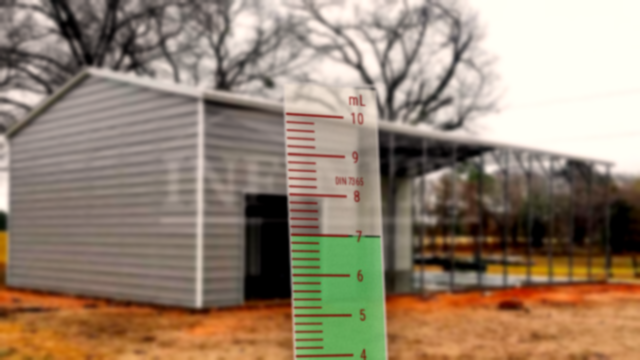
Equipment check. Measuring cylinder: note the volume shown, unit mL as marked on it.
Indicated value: 7 mL
